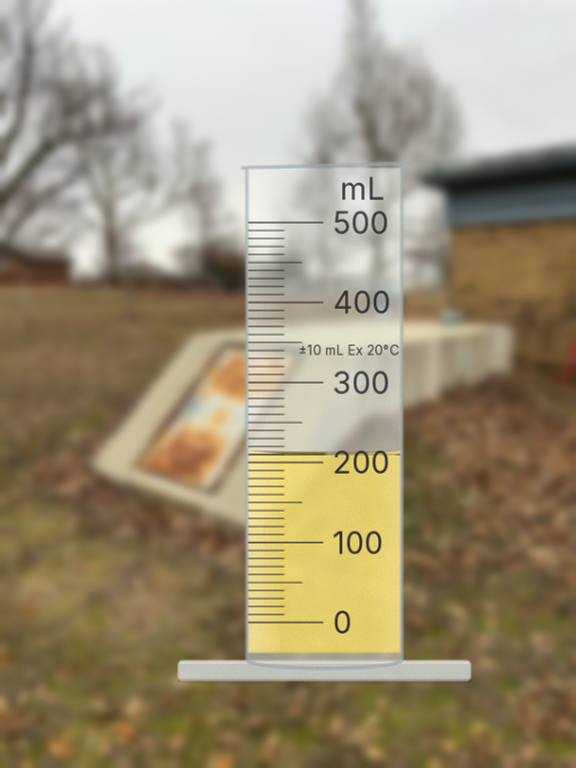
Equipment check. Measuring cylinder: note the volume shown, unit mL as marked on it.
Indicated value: 210 mL
